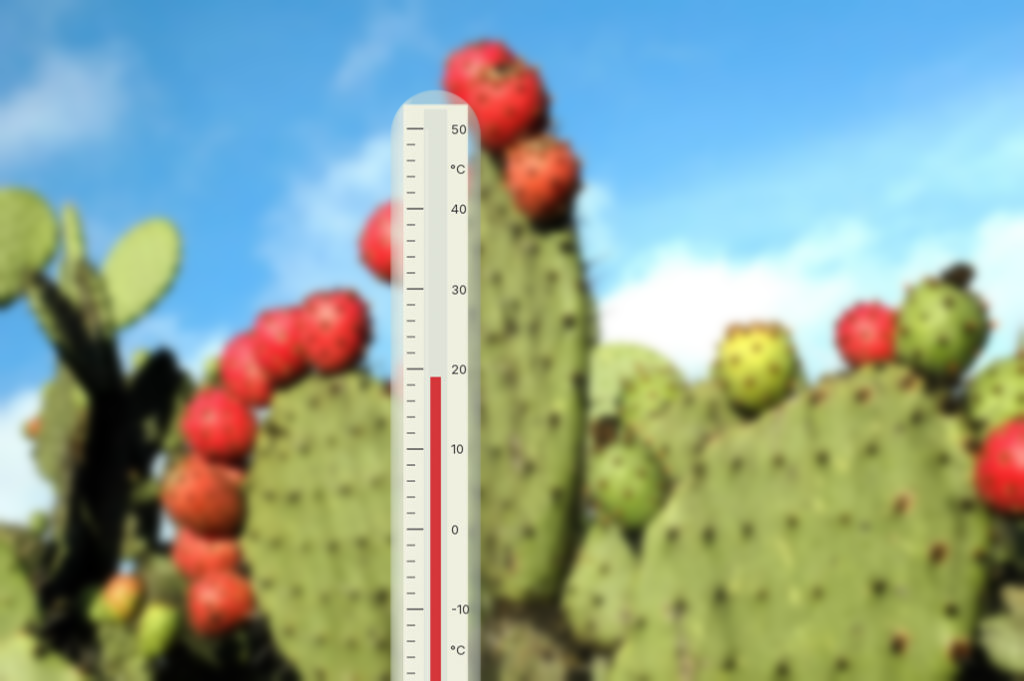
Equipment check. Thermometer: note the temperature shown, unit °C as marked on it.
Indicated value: 19 °C
